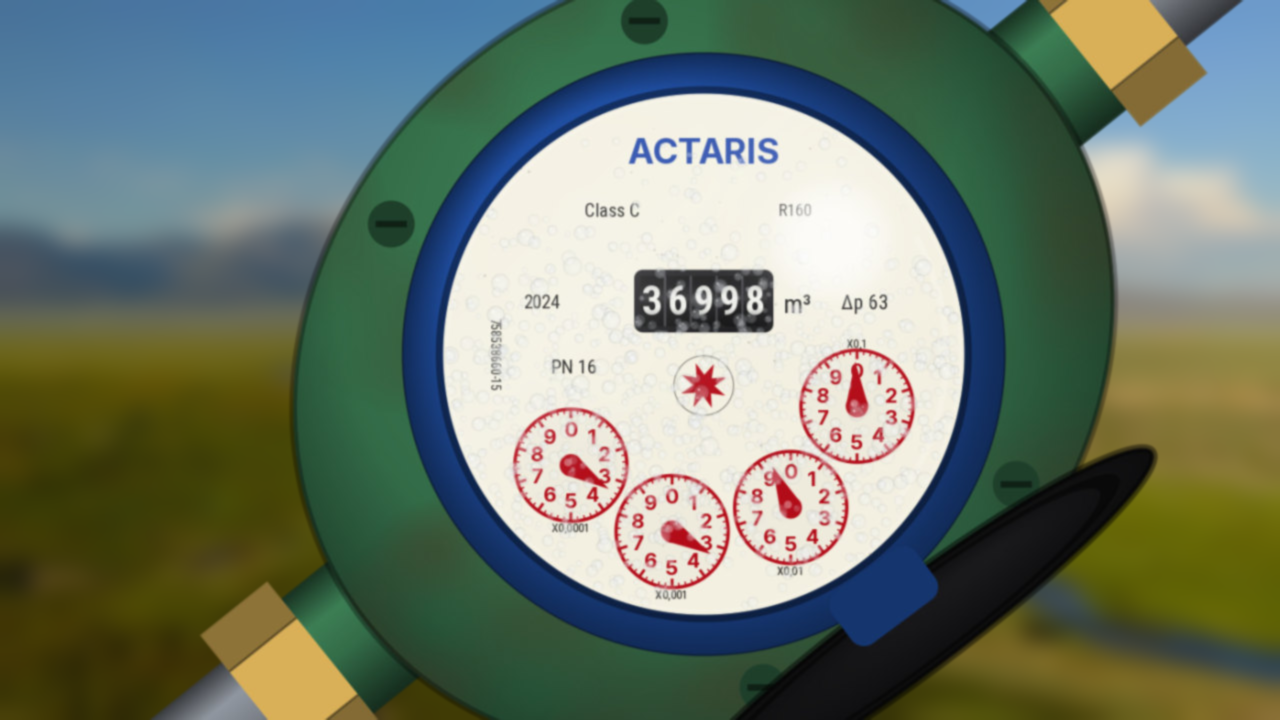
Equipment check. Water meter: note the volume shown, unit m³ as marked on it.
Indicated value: 36997.9933 m³
